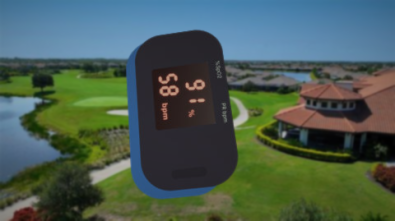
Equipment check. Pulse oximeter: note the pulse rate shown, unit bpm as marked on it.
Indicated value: 58 bpm
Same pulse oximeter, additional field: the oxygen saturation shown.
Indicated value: 91 %
